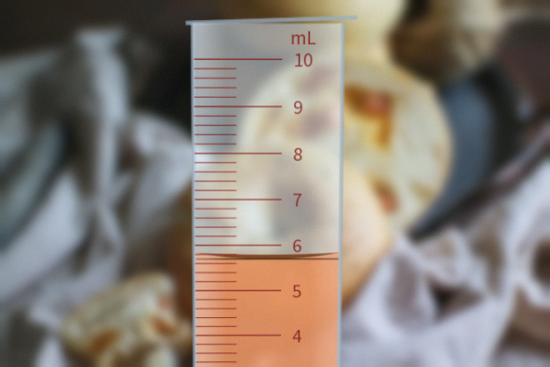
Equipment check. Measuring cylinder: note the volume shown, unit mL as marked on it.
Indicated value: 5.7 mL
